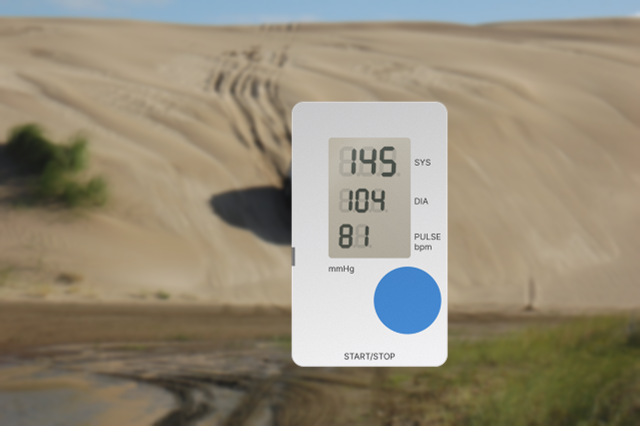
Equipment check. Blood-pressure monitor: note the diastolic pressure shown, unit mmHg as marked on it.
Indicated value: 104 mmHg
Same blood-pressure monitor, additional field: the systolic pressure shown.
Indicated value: 145 mmHg
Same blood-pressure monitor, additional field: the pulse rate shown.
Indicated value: 81 bpm
